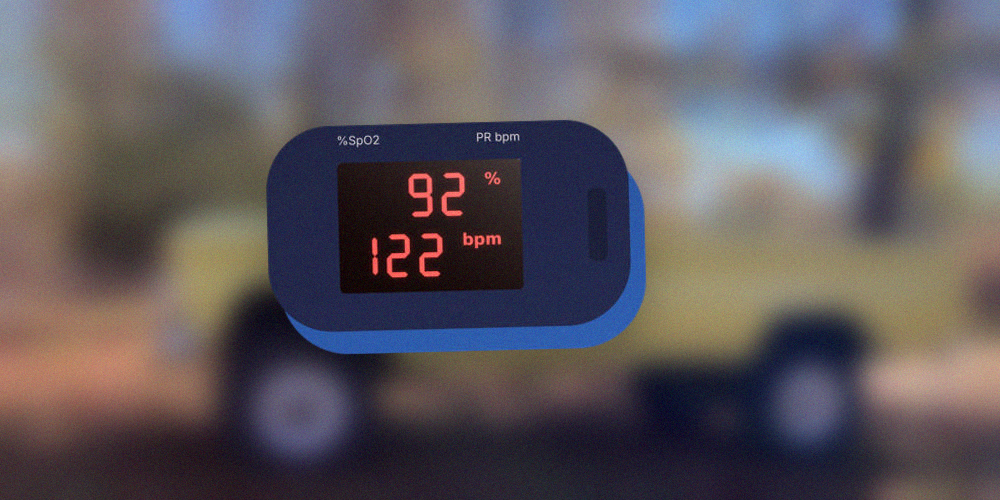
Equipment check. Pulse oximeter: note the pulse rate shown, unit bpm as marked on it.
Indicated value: 122 bpm
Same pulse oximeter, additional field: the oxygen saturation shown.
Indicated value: 92 %
